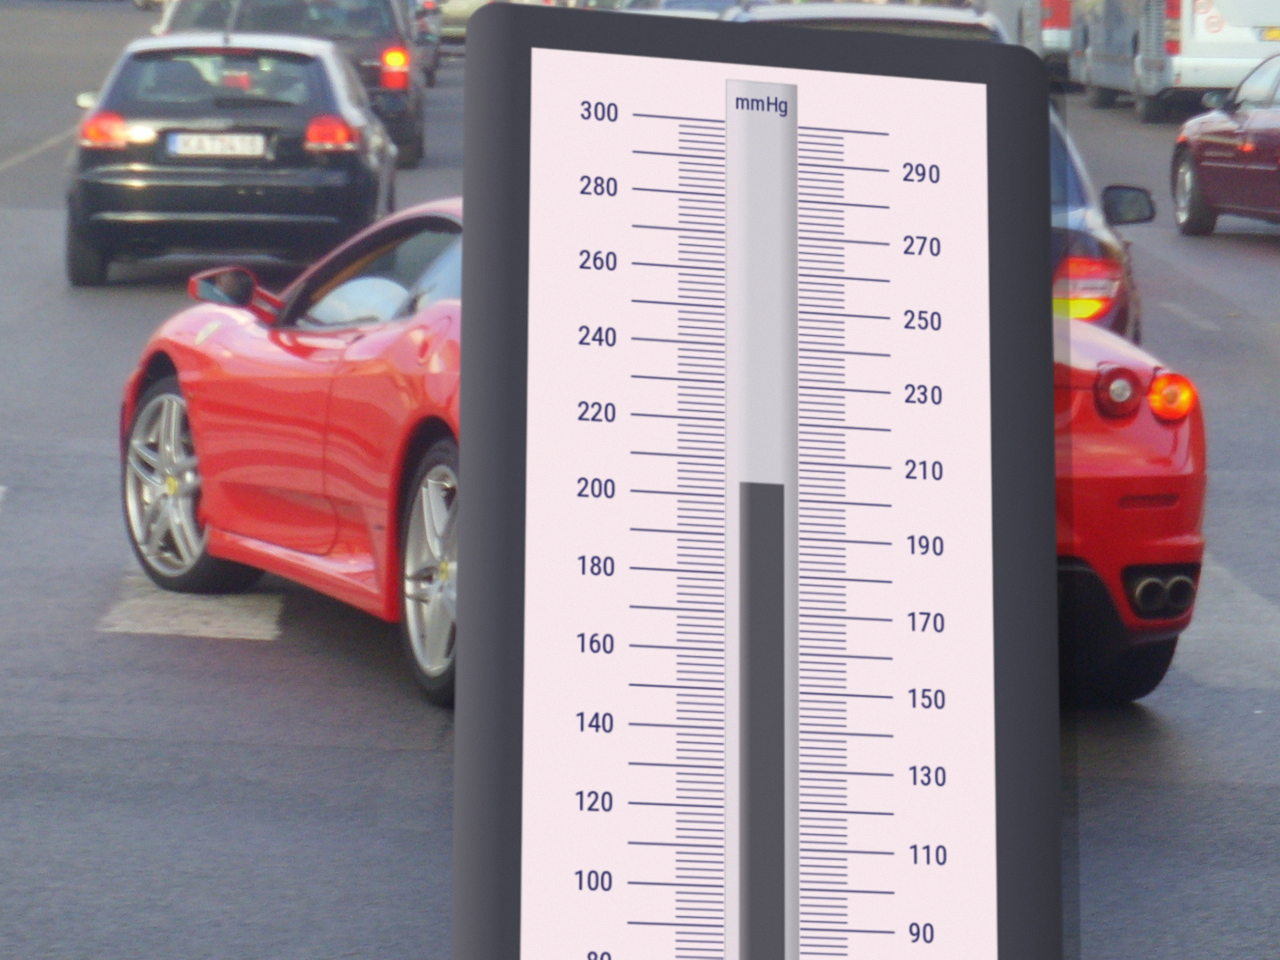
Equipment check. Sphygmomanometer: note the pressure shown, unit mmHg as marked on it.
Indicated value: 204 mmHg
